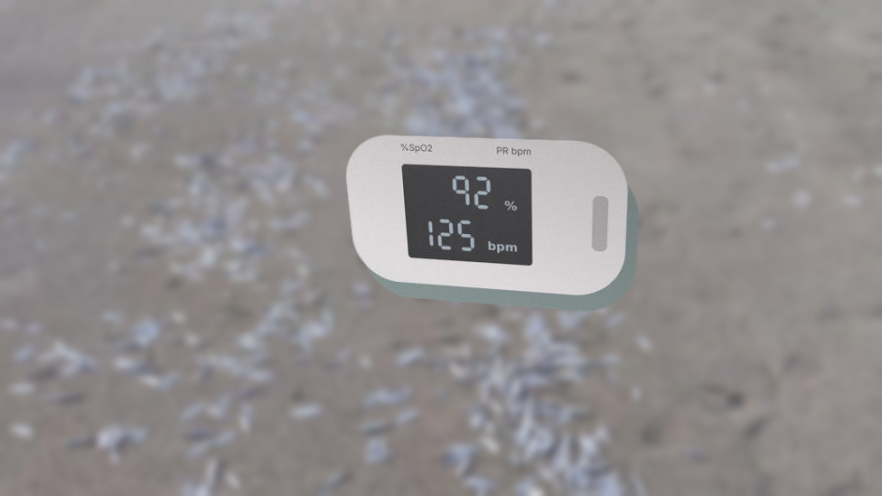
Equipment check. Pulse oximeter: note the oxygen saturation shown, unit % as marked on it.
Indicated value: 92 %
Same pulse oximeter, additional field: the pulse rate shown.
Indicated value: 125 bpm
